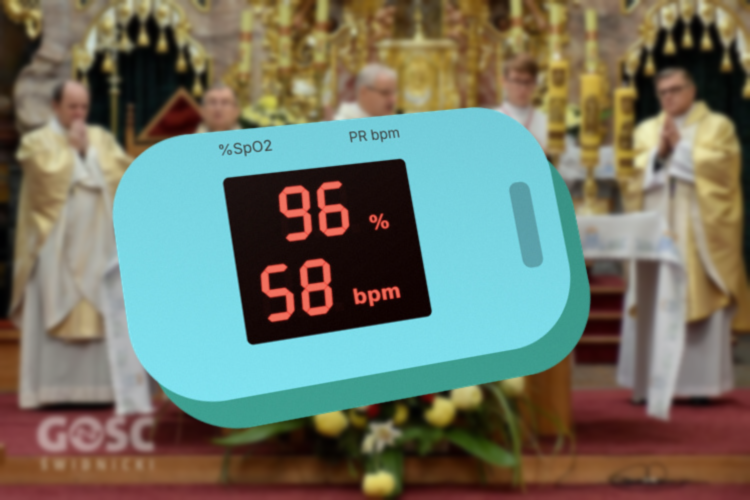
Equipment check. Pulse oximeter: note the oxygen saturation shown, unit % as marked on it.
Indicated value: 96 %
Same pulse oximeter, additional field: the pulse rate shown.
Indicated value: 58 bpm
